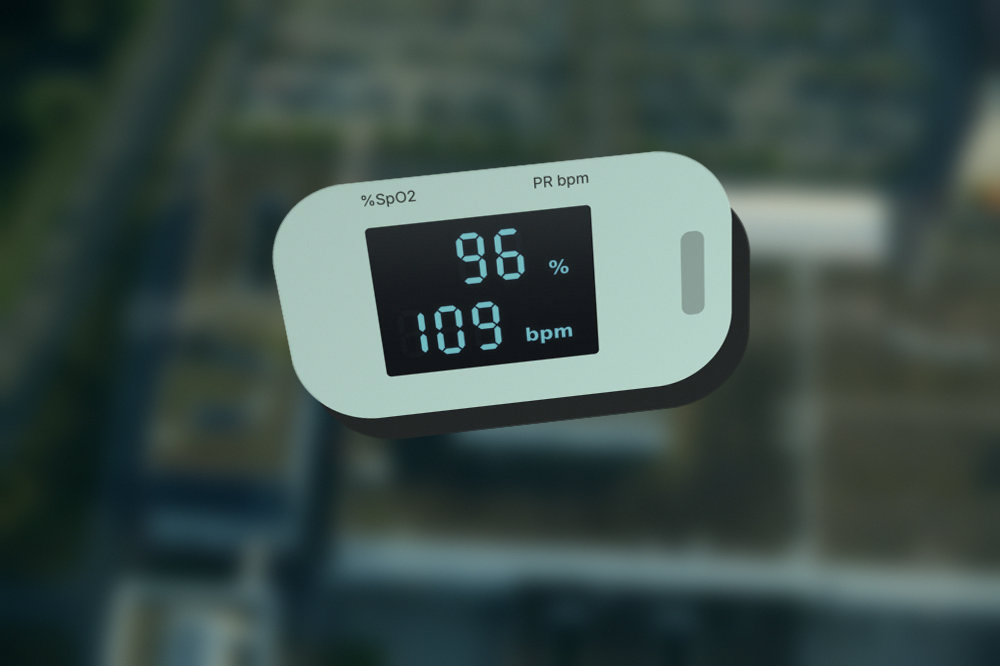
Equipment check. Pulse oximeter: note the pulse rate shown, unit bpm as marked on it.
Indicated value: 109 bpm
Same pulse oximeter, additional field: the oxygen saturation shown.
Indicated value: 96 %
